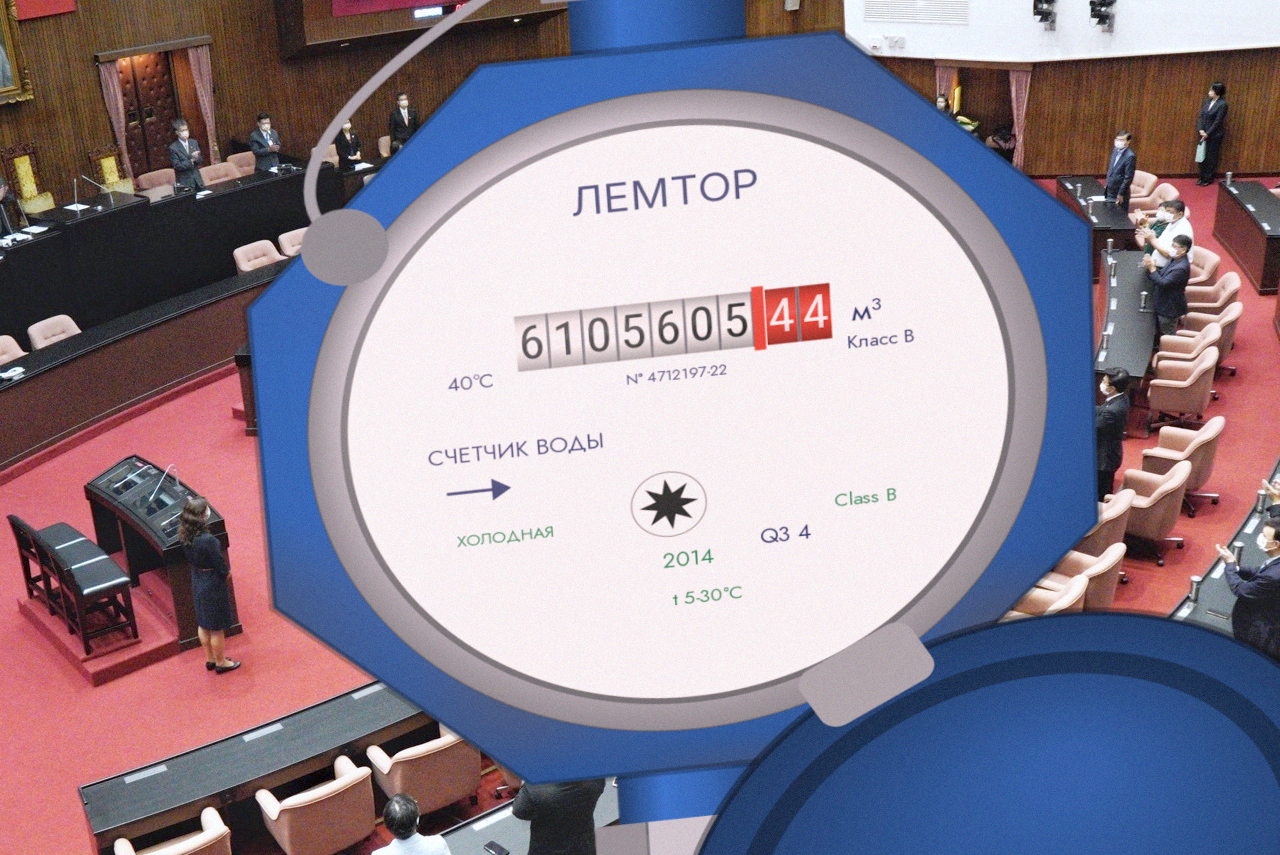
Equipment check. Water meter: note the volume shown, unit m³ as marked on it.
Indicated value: 6105605.44 m³
